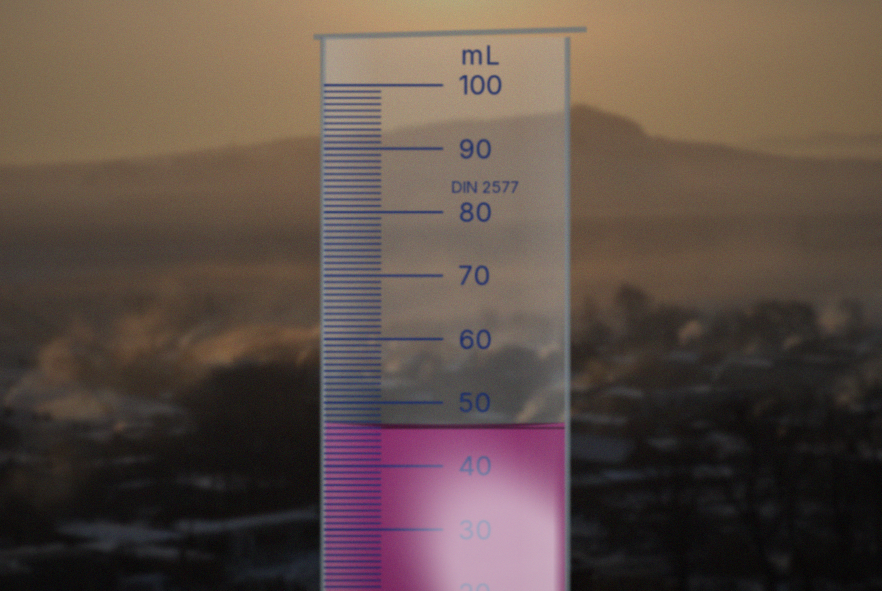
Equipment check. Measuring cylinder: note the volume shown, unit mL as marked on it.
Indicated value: 46 mL
